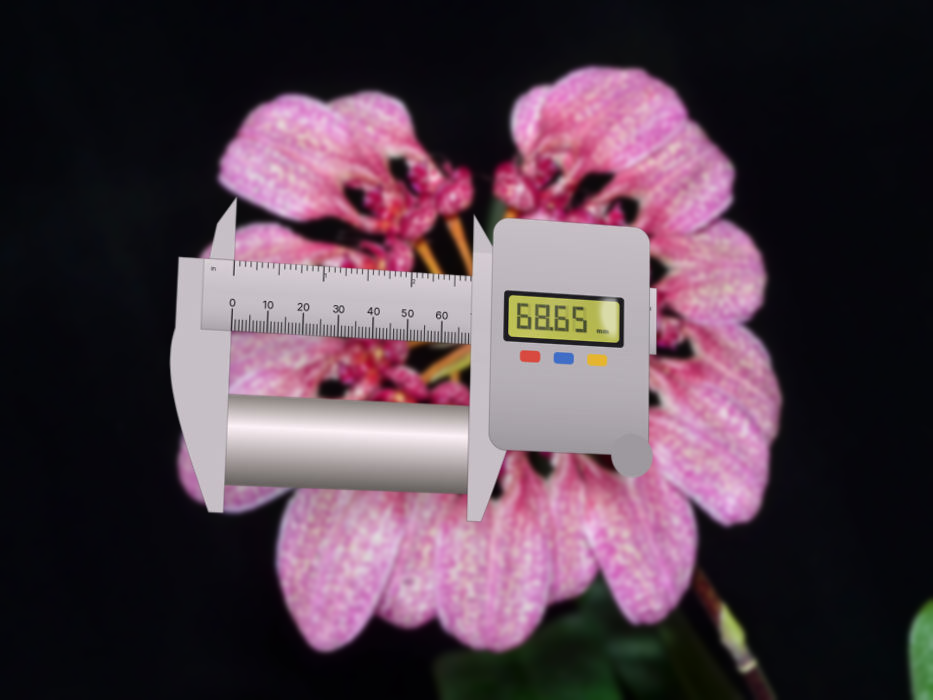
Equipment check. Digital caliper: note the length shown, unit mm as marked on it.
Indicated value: 68.65 mm
